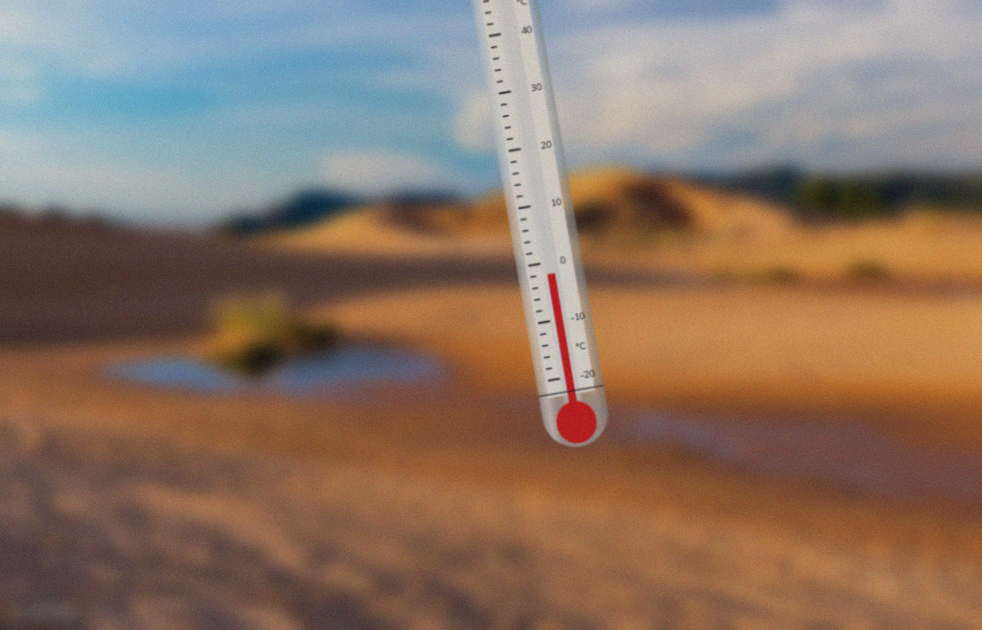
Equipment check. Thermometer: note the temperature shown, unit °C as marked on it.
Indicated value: -2 °C
